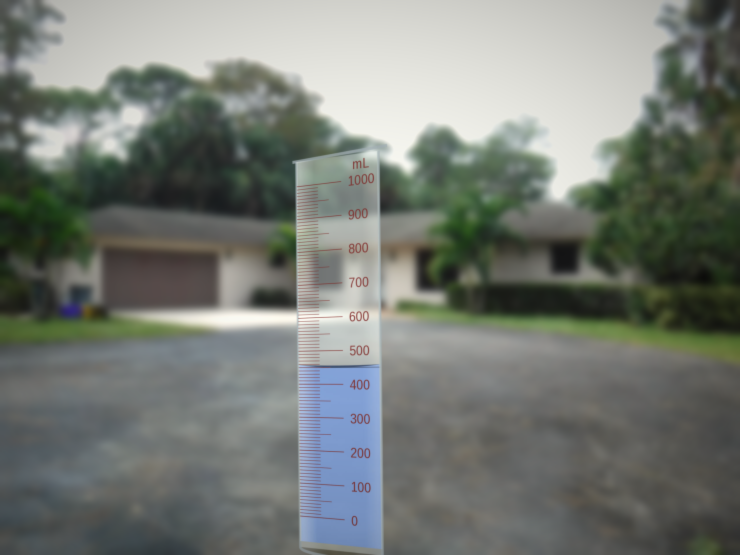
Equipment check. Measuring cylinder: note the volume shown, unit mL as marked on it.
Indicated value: 450 mL
